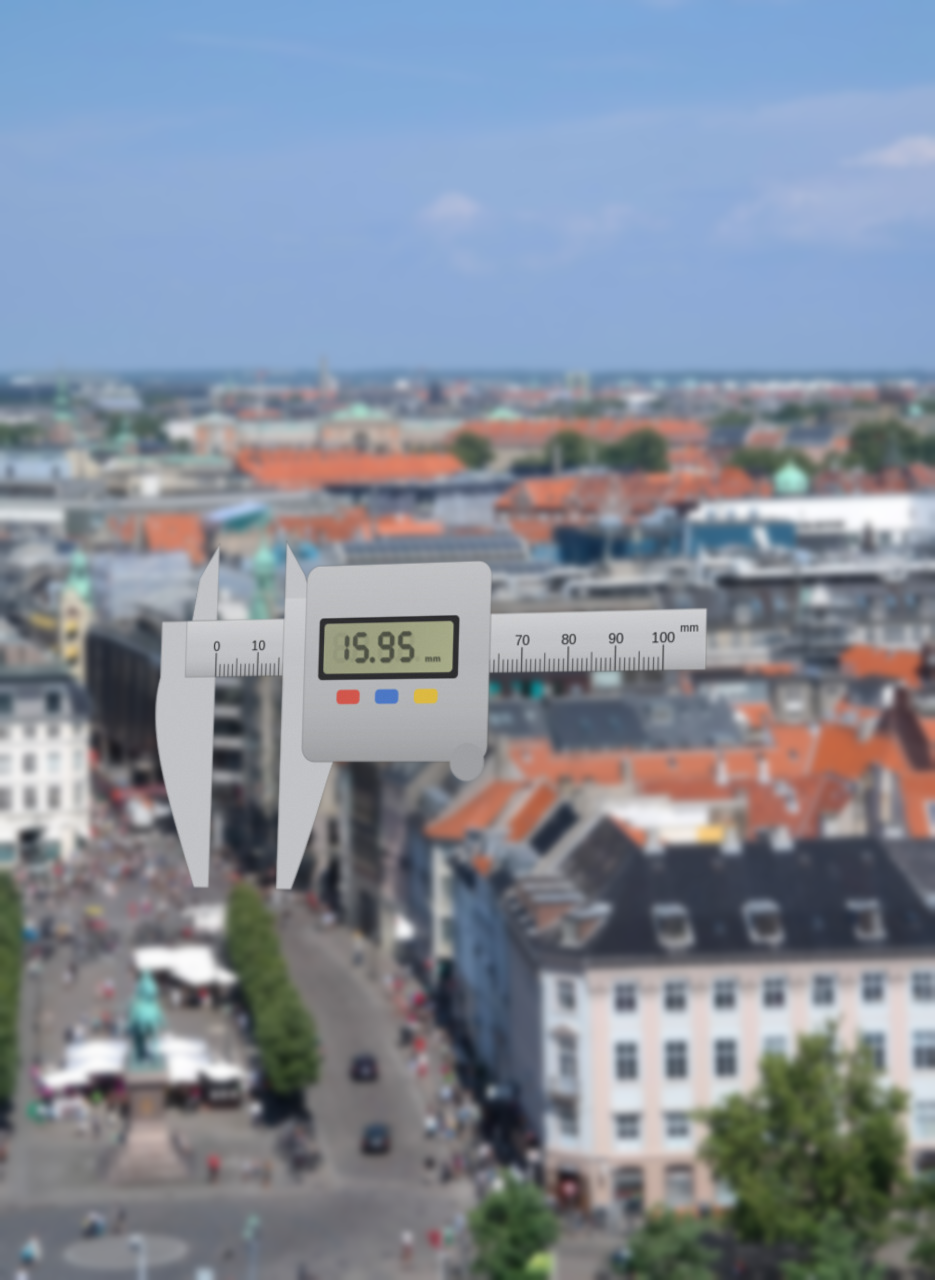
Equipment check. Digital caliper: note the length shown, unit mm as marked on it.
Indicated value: 15.95 mm
